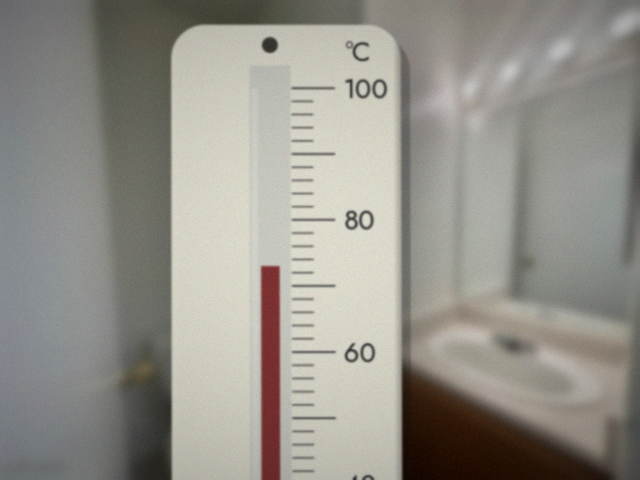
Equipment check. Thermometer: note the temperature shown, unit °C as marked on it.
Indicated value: 73 °C
